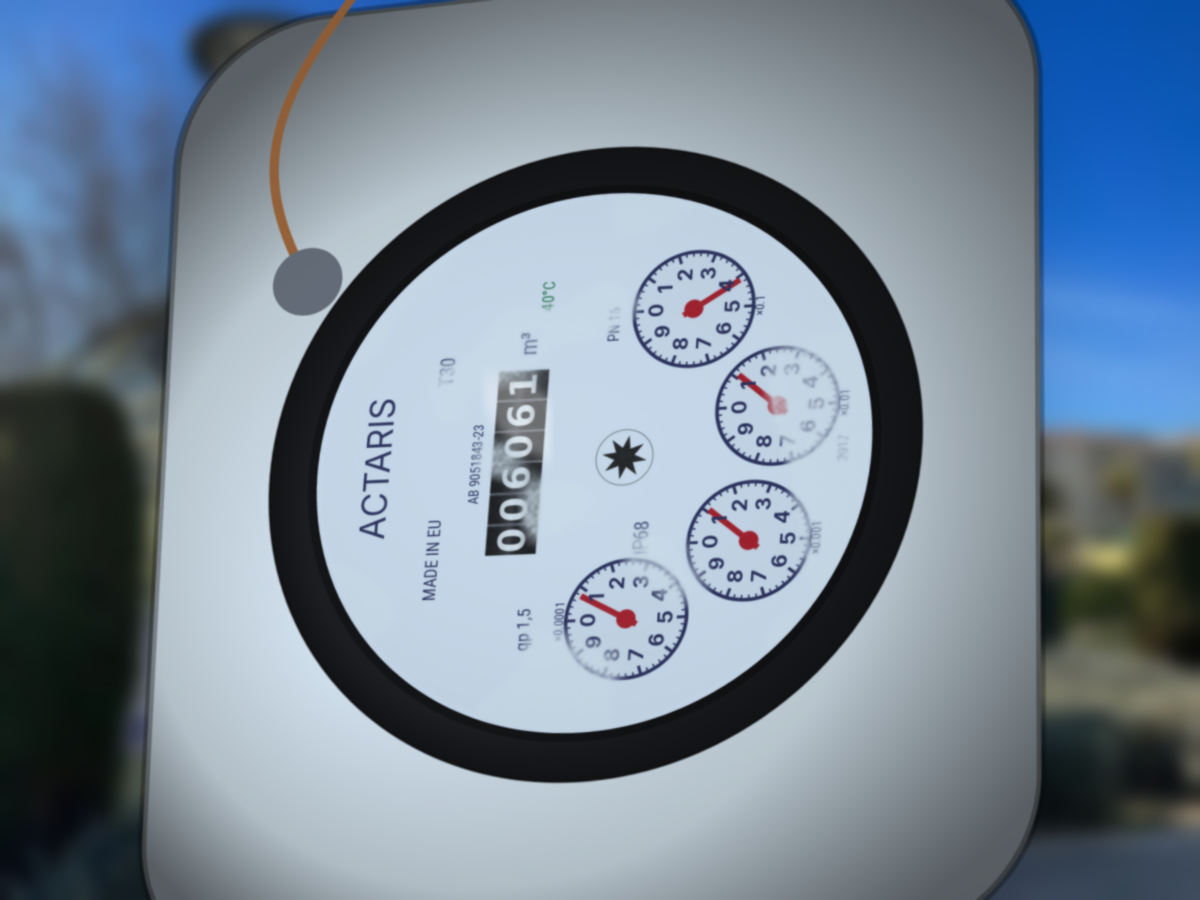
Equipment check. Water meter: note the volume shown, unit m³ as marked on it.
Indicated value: 6061.4110 m³
